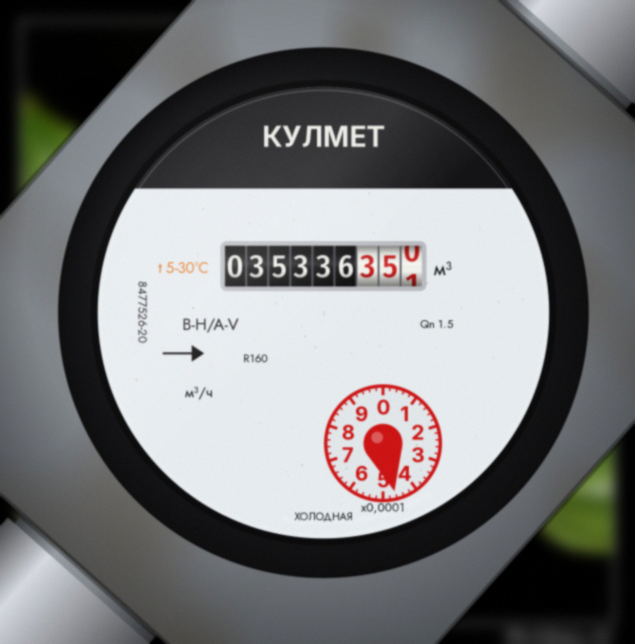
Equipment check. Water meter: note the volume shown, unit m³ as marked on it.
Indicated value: 35336.3504 m³
